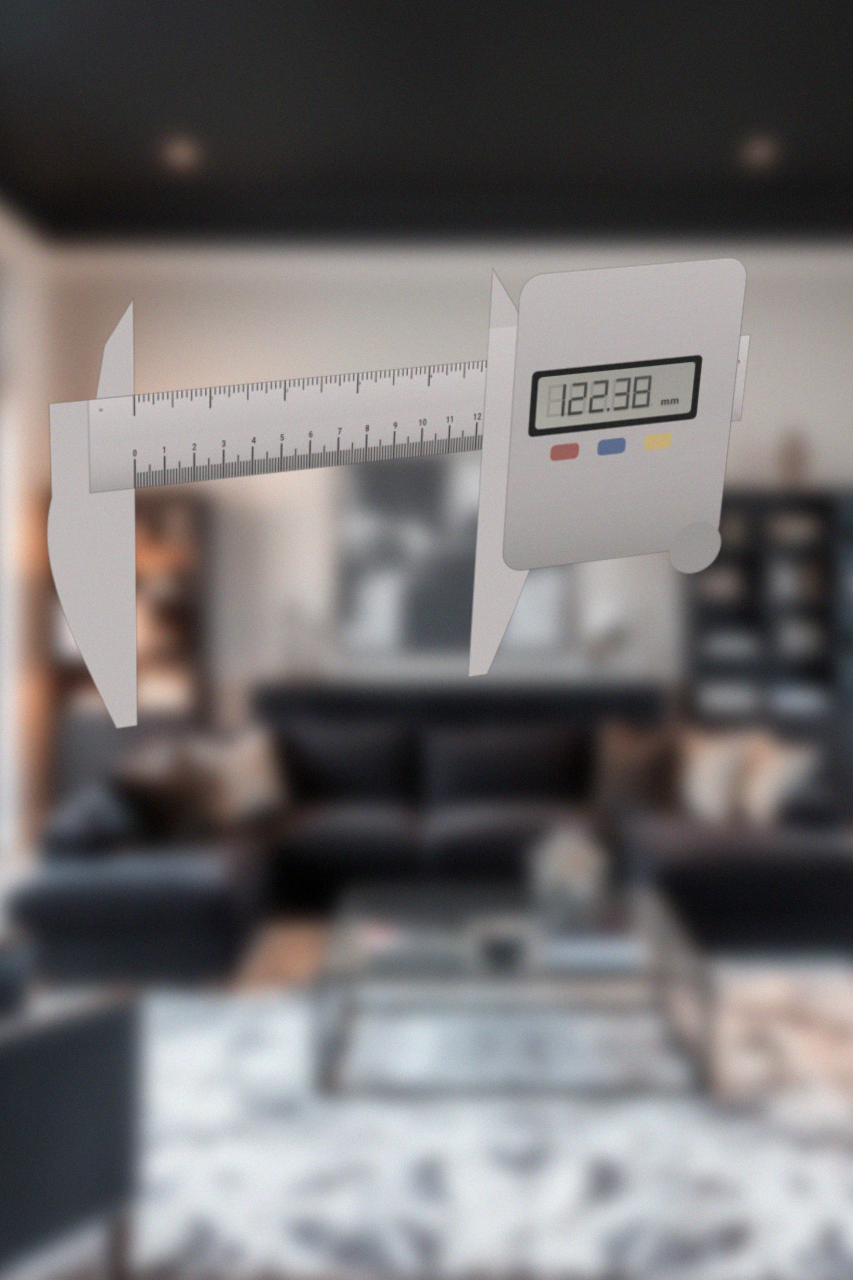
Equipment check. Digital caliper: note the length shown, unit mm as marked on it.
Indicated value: 122.38 mm
